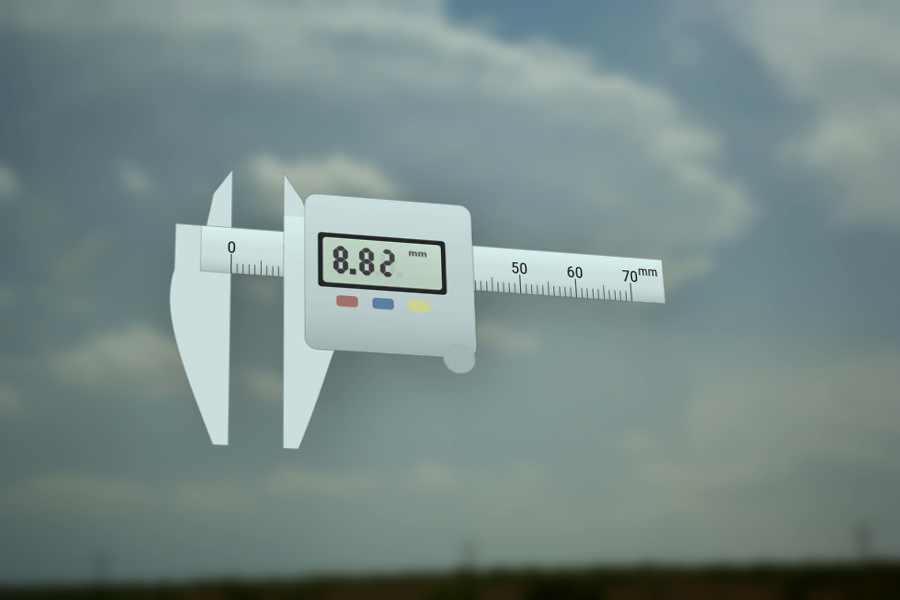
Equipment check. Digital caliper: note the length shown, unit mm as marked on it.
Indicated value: 8.82 mm
